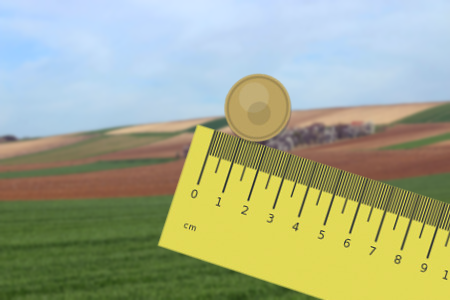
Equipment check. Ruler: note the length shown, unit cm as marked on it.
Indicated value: 2.5 cm
